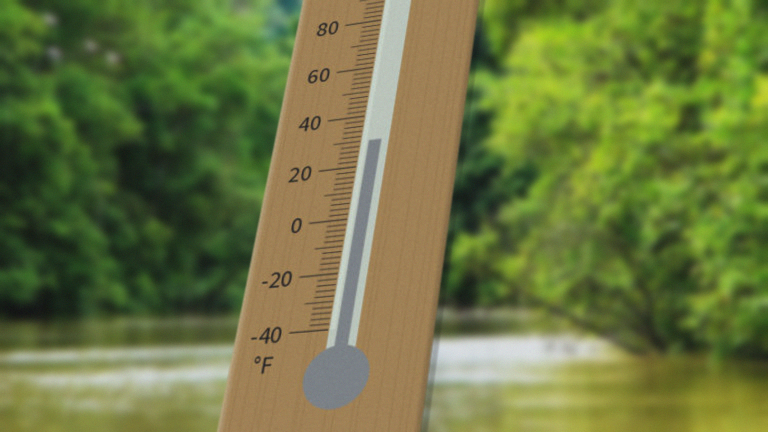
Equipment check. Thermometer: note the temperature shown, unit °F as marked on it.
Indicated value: 30 °F
